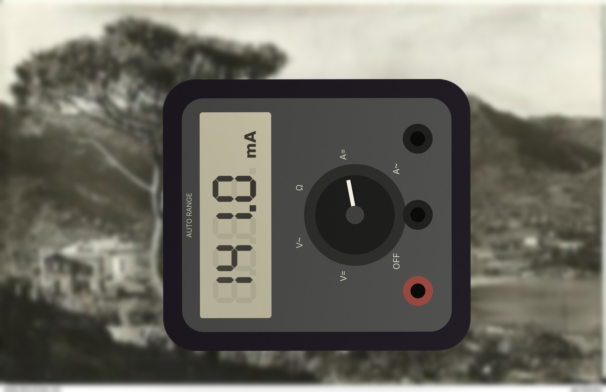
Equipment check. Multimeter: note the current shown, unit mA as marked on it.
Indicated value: 141.0 mA
